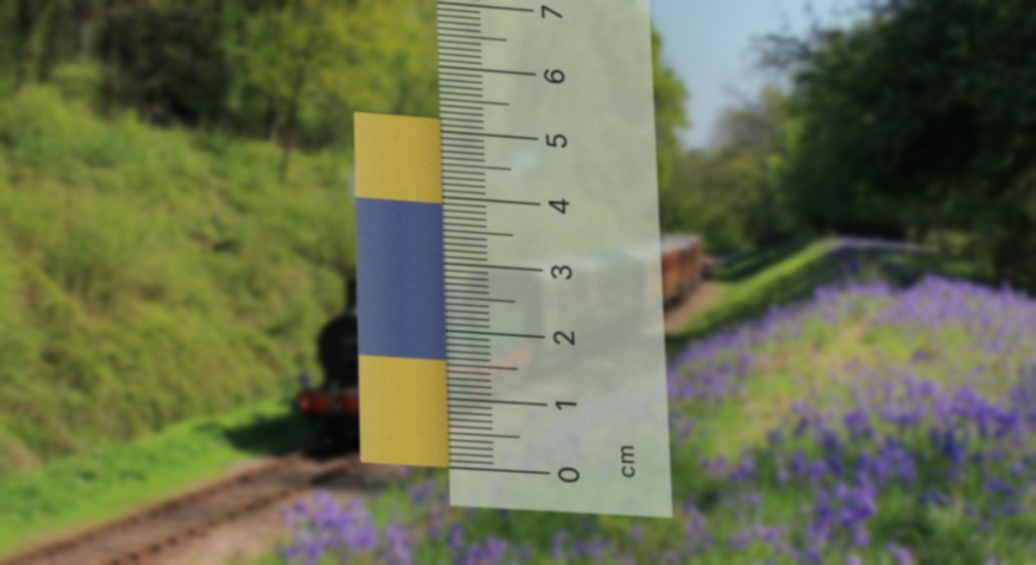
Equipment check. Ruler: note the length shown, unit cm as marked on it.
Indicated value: 5.2 cm
